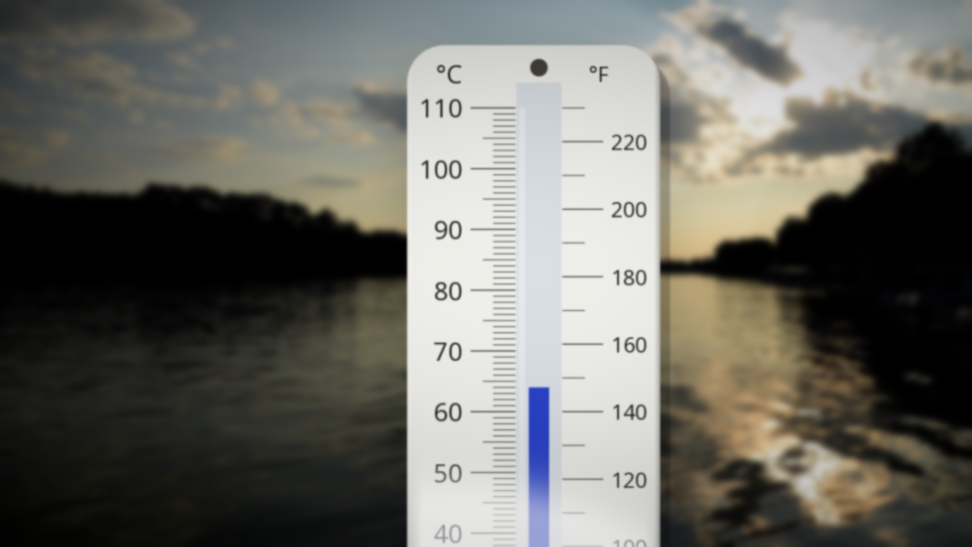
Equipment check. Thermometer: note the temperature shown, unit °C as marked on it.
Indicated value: 64 °C
